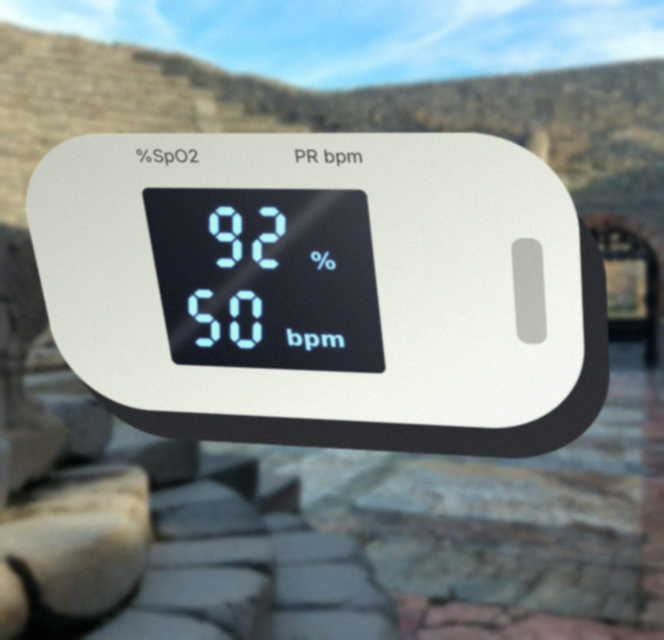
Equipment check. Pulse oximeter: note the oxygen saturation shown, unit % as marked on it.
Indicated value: 92 %
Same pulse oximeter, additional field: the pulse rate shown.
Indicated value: 50 bpm
